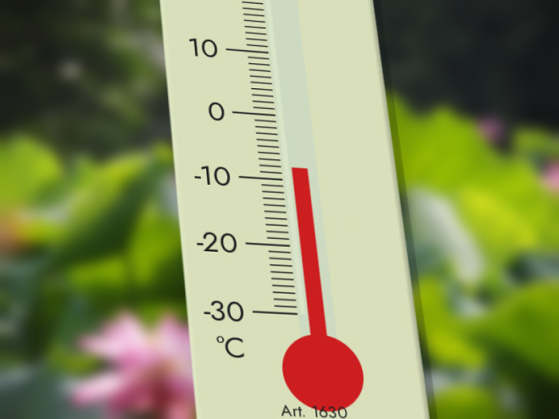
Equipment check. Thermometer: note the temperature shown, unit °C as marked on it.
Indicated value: -8 °C
